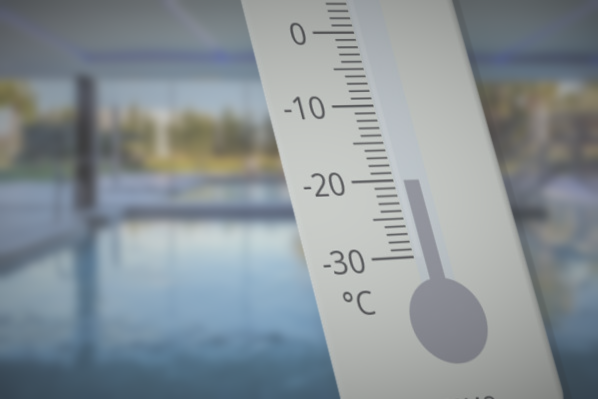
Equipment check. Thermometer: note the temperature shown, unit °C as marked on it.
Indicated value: -20 °C
